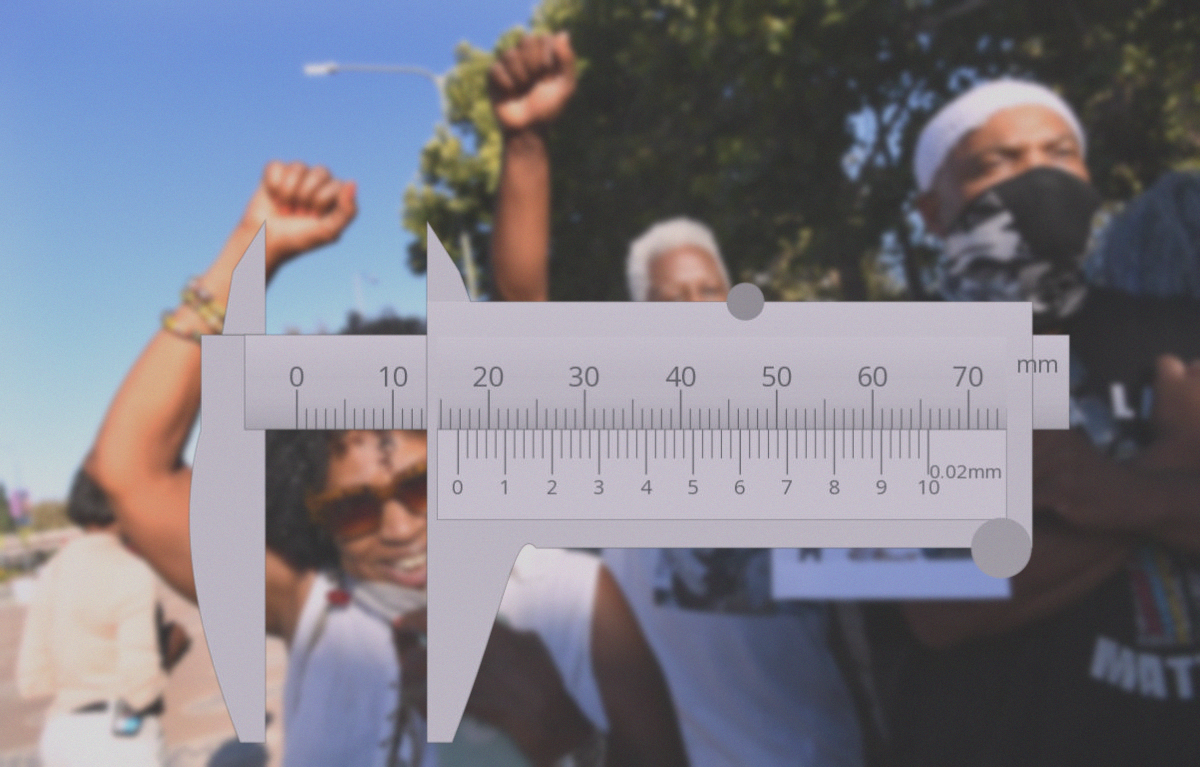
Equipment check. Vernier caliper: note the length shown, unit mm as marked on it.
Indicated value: 16.8 mm
